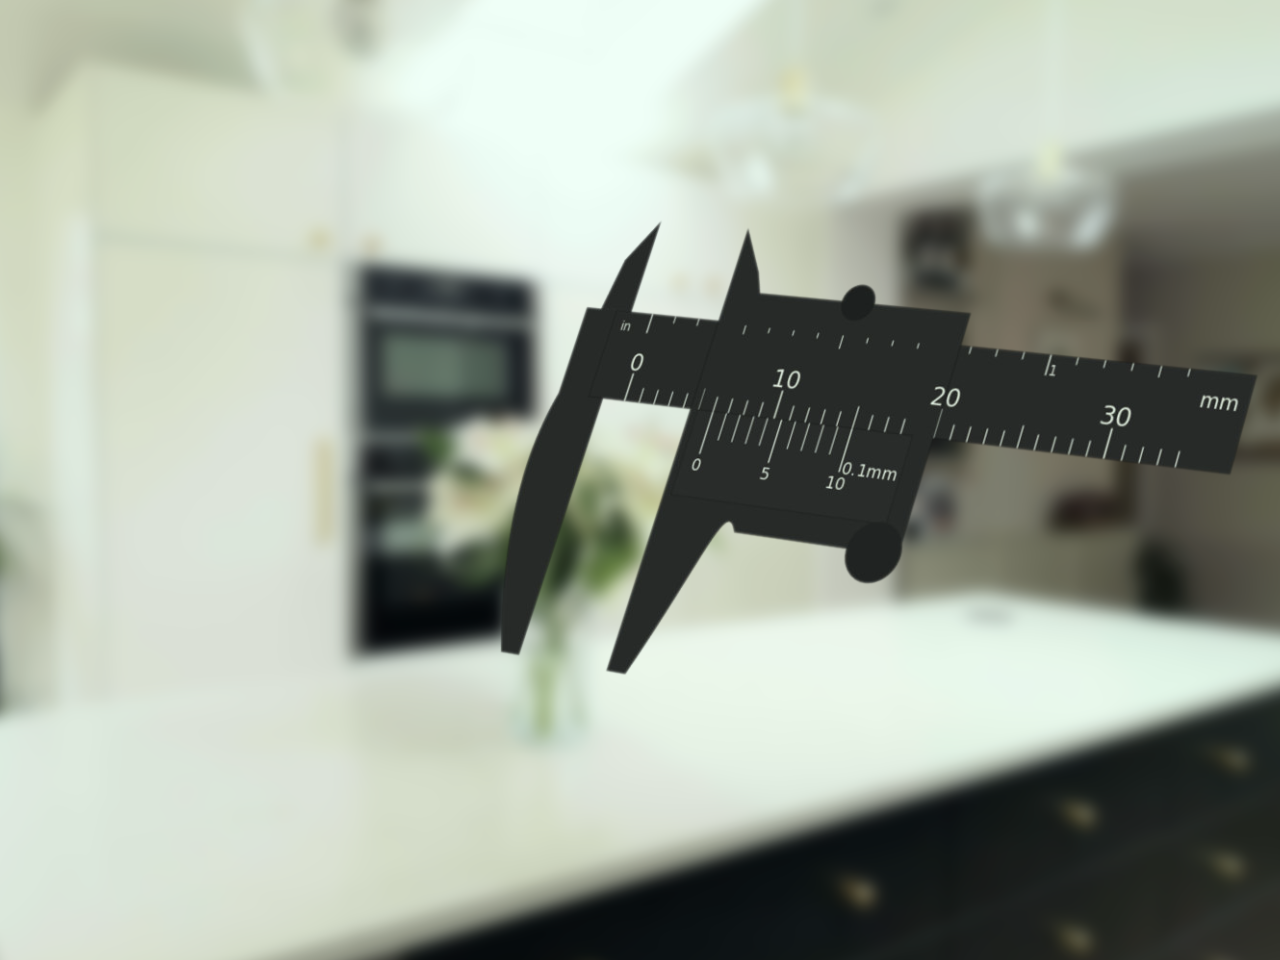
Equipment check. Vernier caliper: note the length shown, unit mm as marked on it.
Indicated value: 6.0 mm
